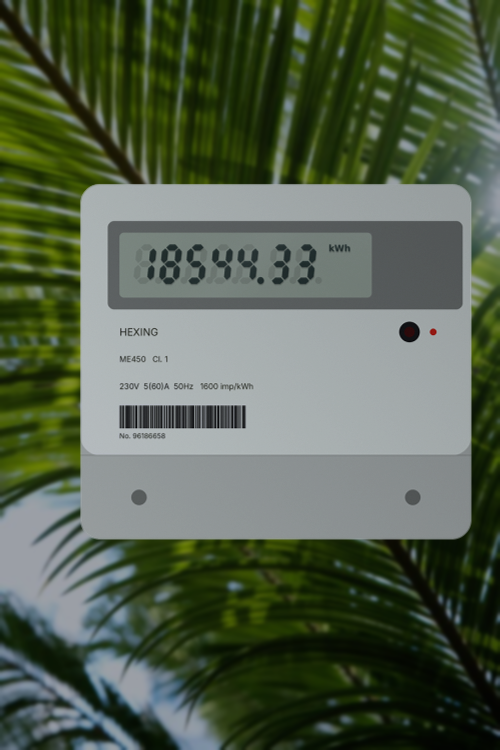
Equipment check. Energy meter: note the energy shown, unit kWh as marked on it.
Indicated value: 18544.33 kWh
